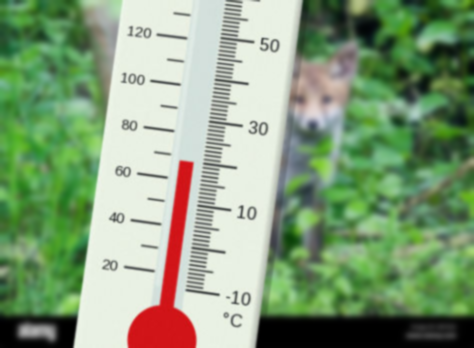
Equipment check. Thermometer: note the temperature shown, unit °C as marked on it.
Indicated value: 20 °C
